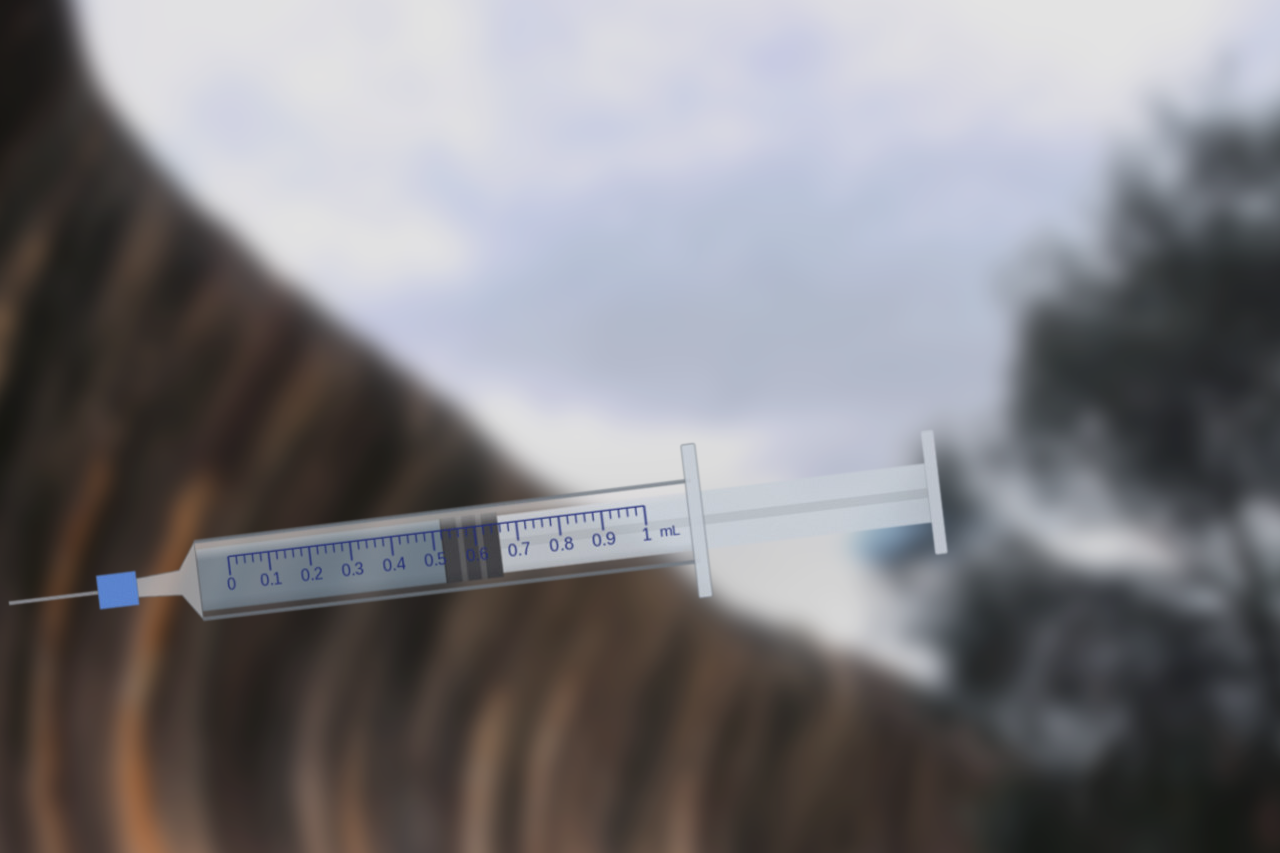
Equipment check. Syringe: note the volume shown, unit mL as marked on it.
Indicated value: 0.52 mL
